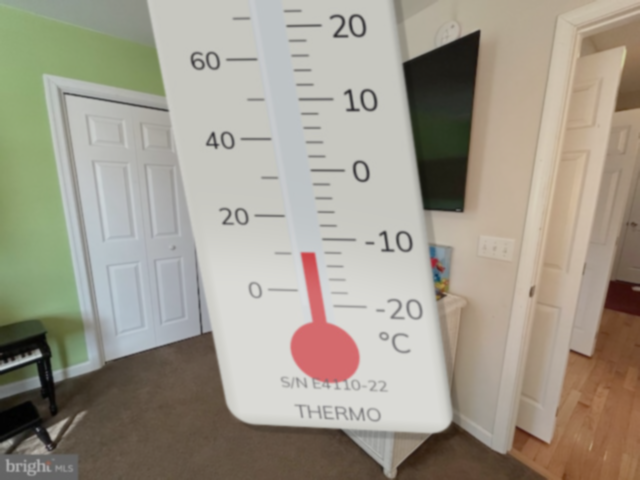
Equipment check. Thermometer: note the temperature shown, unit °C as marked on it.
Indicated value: -12 °C
